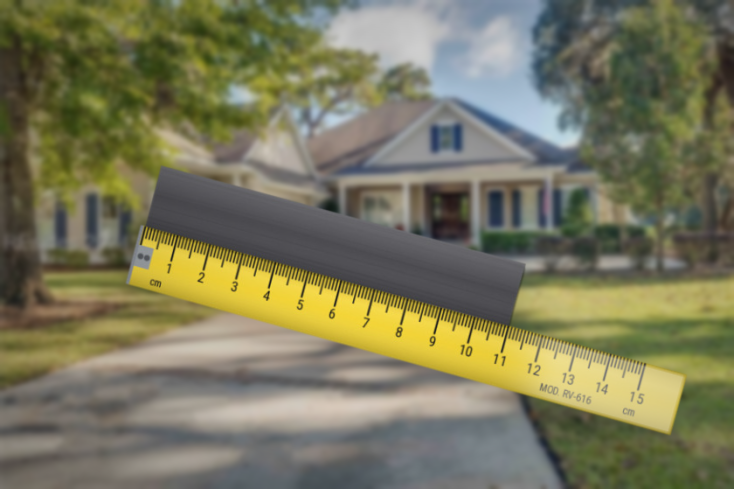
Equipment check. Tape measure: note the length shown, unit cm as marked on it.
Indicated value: 11 cm
